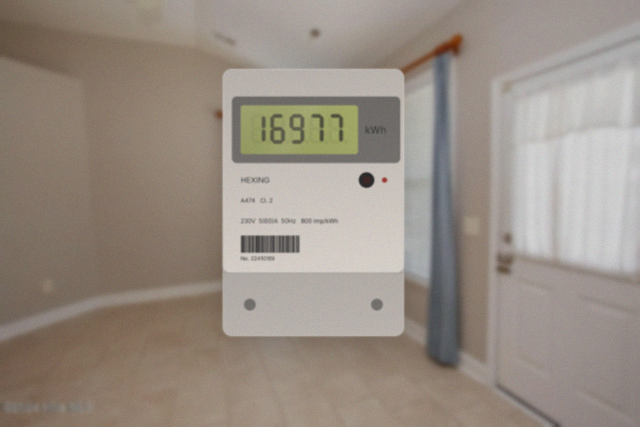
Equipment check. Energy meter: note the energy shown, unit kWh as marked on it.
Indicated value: 16977 kWh
